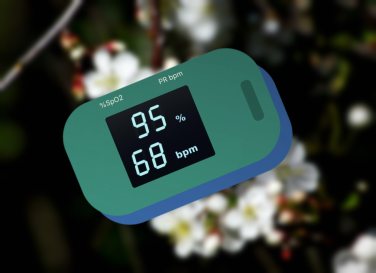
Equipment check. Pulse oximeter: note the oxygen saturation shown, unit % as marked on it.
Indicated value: 95 %
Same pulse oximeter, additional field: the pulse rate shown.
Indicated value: 68 bpm
